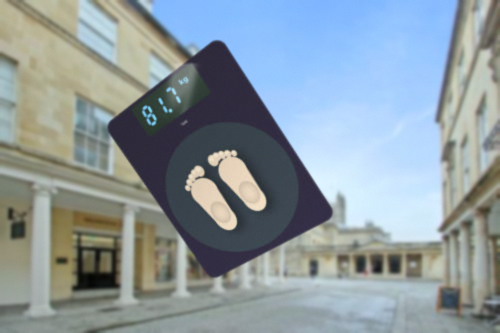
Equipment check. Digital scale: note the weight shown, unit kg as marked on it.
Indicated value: 81.7 kg
